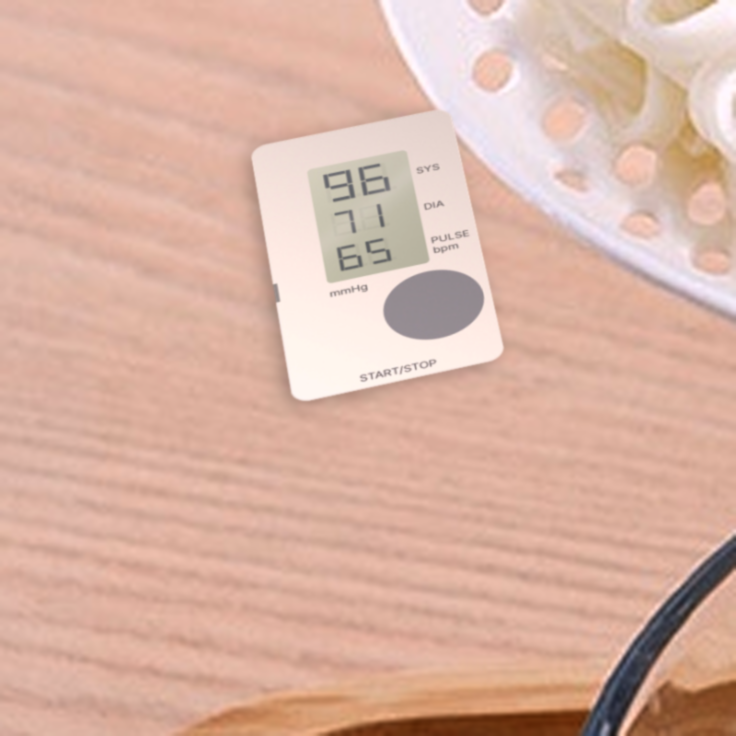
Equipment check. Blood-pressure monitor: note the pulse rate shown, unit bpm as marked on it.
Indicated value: 65 bpm
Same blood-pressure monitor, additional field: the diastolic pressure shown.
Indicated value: 71 mmHg
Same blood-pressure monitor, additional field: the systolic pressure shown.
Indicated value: 96 mmHg
